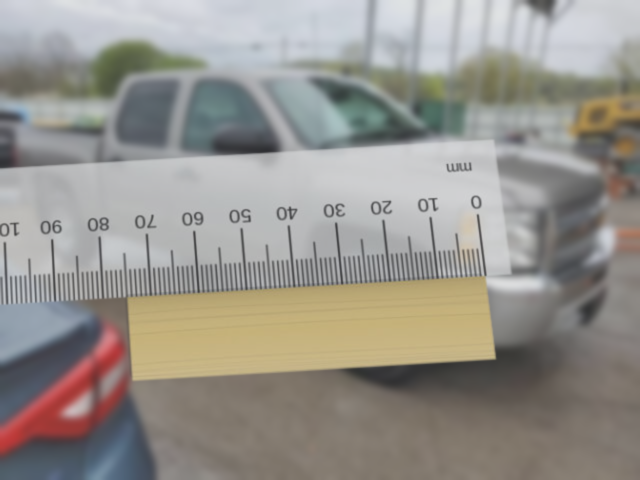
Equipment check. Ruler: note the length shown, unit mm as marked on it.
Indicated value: 75 mm
